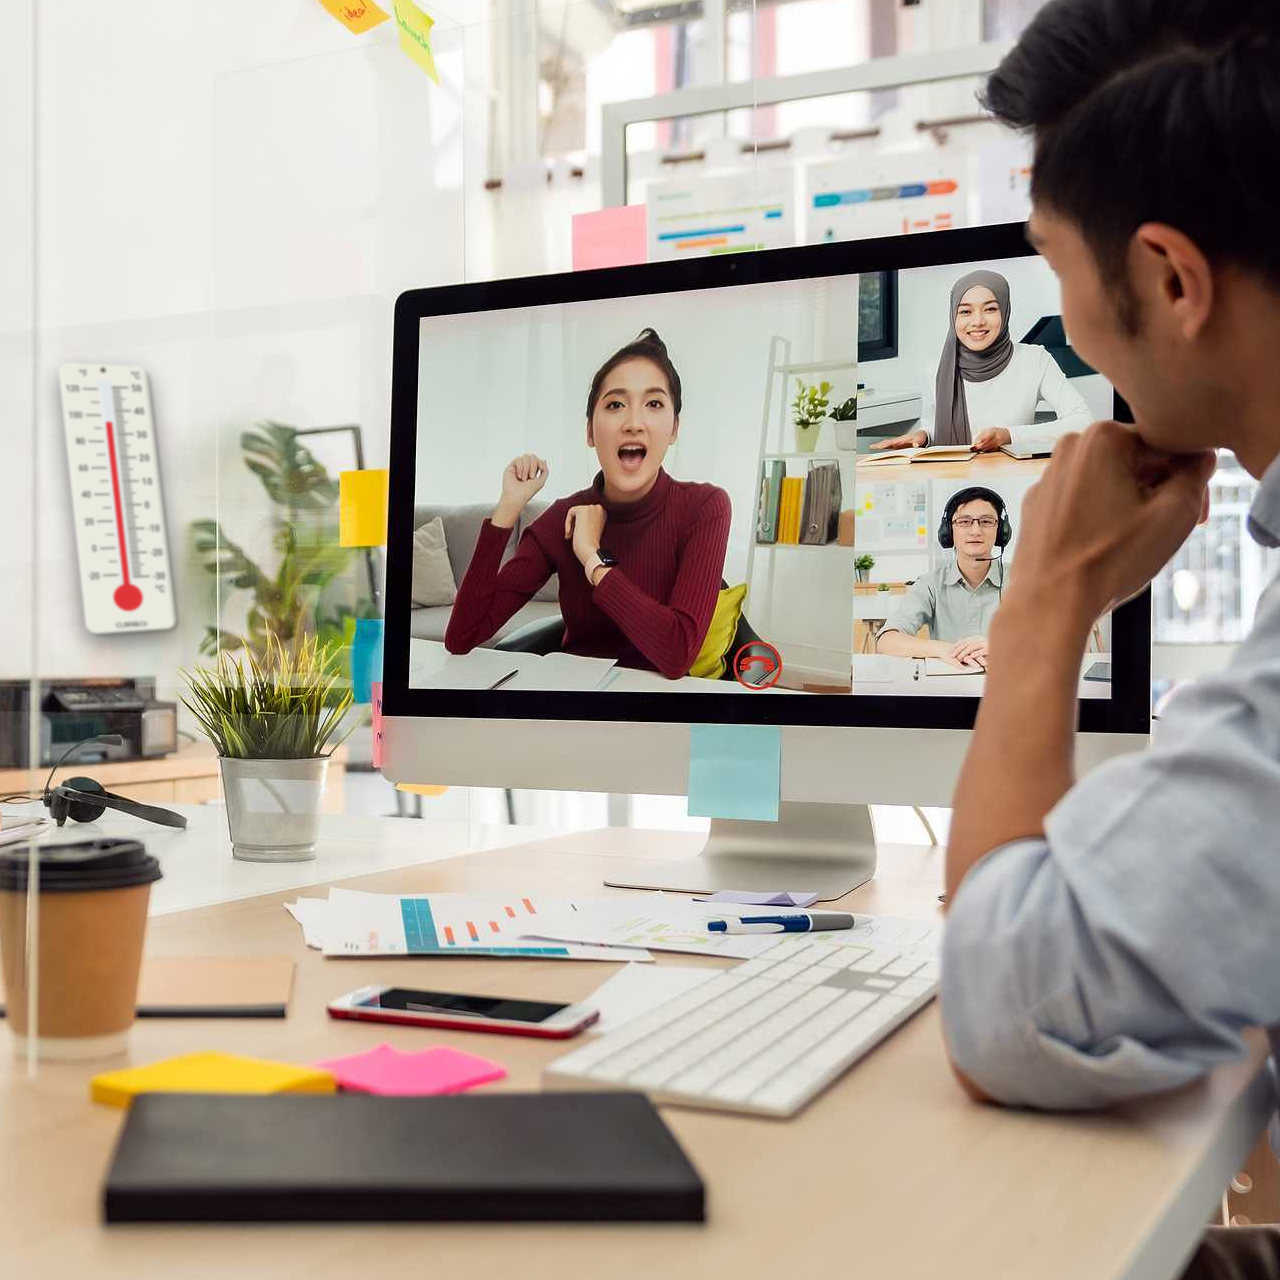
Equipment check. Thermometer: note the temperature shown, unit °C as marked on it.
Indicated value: 35 °C
